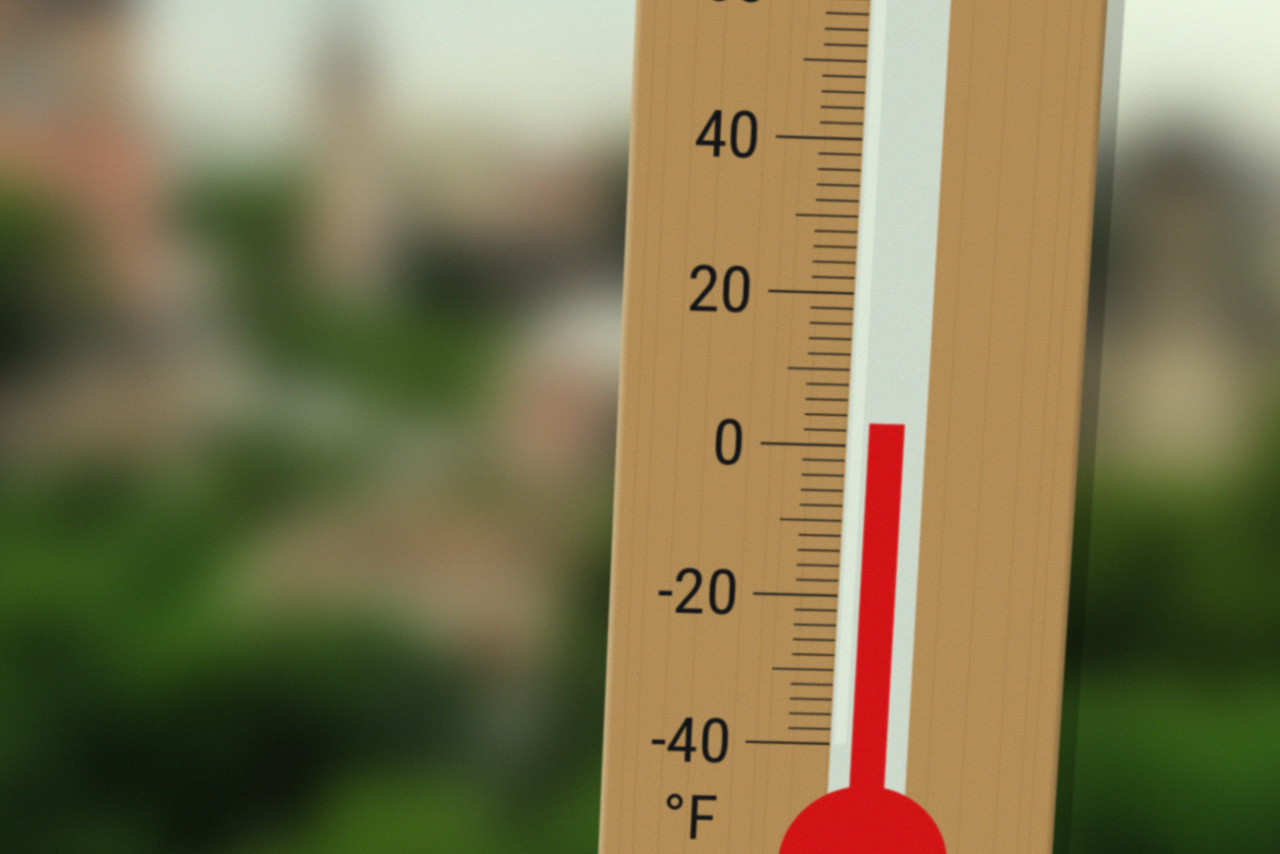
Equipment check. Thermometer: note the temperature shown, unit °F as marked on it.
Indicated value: 3 °F
